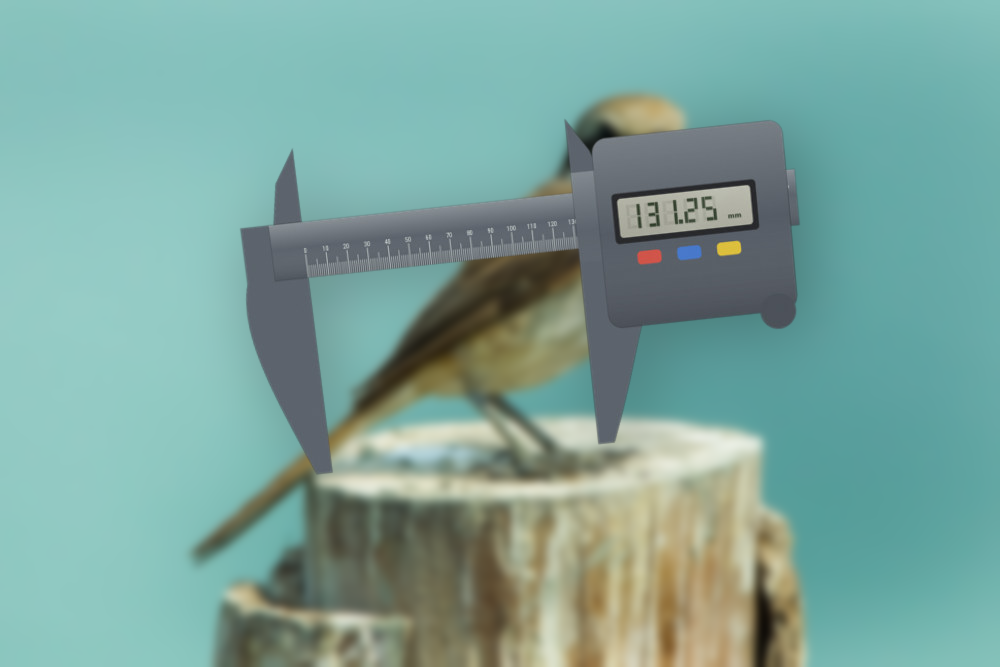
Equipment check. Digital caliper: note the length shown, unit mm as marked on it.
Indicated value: 131.25 mm
